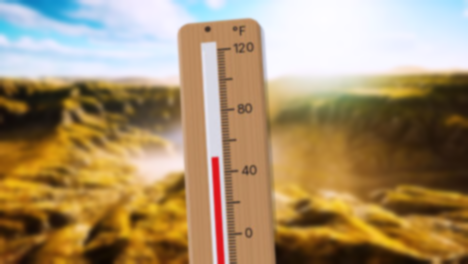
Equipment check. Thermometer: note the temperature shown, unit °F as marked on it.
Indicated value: 50 °F
